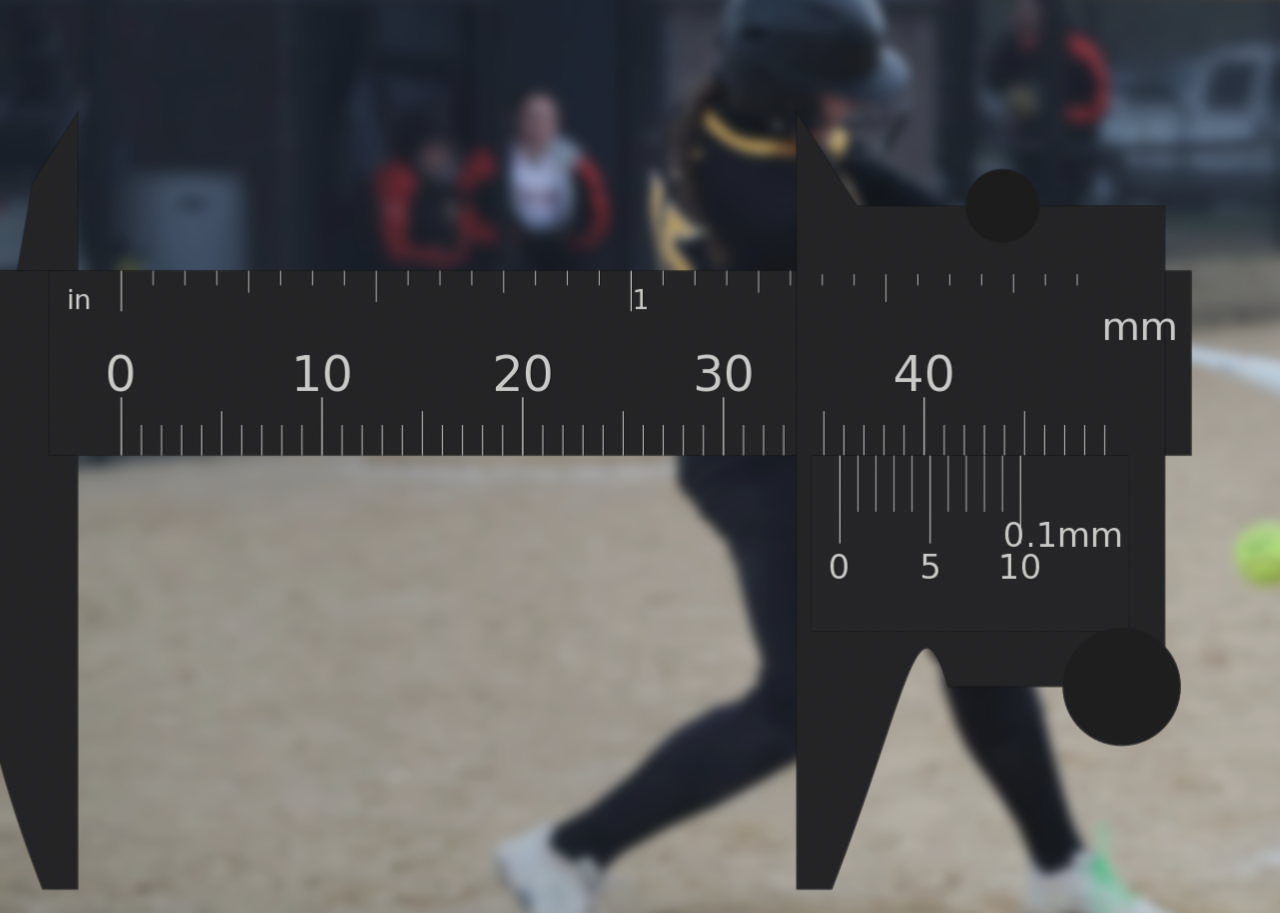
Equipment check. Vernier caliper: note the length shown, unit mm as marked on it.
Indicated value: 35.8 mm
